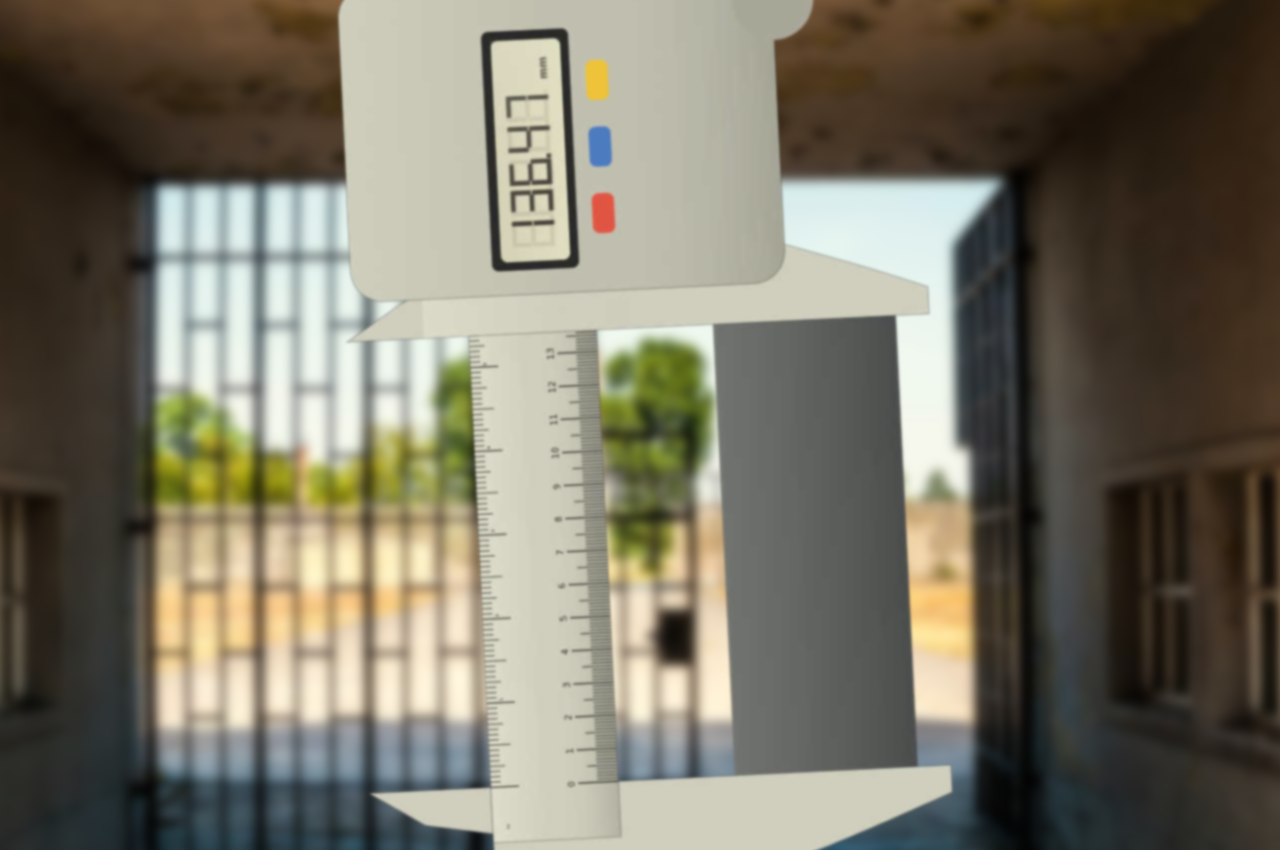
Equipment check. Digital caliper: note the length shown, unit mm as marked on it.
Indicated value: 136.47 mm
